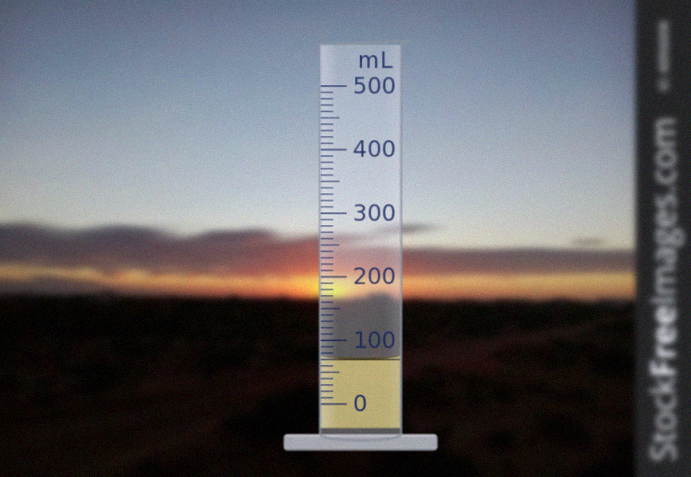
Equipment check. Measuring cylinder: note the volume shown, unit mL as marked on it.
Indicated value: 70 mL
